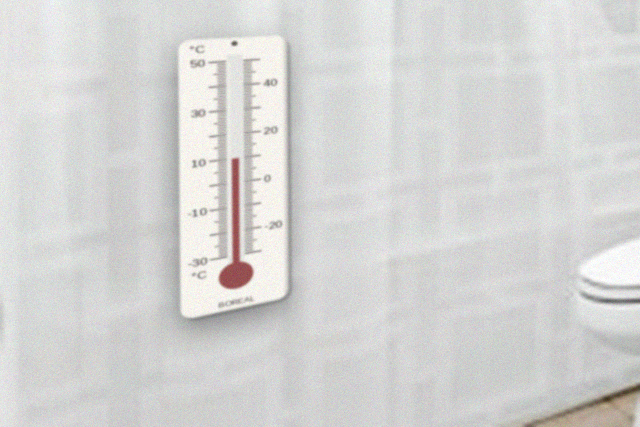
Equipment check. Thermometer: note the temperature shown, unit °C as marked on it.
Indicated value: 10 °C
